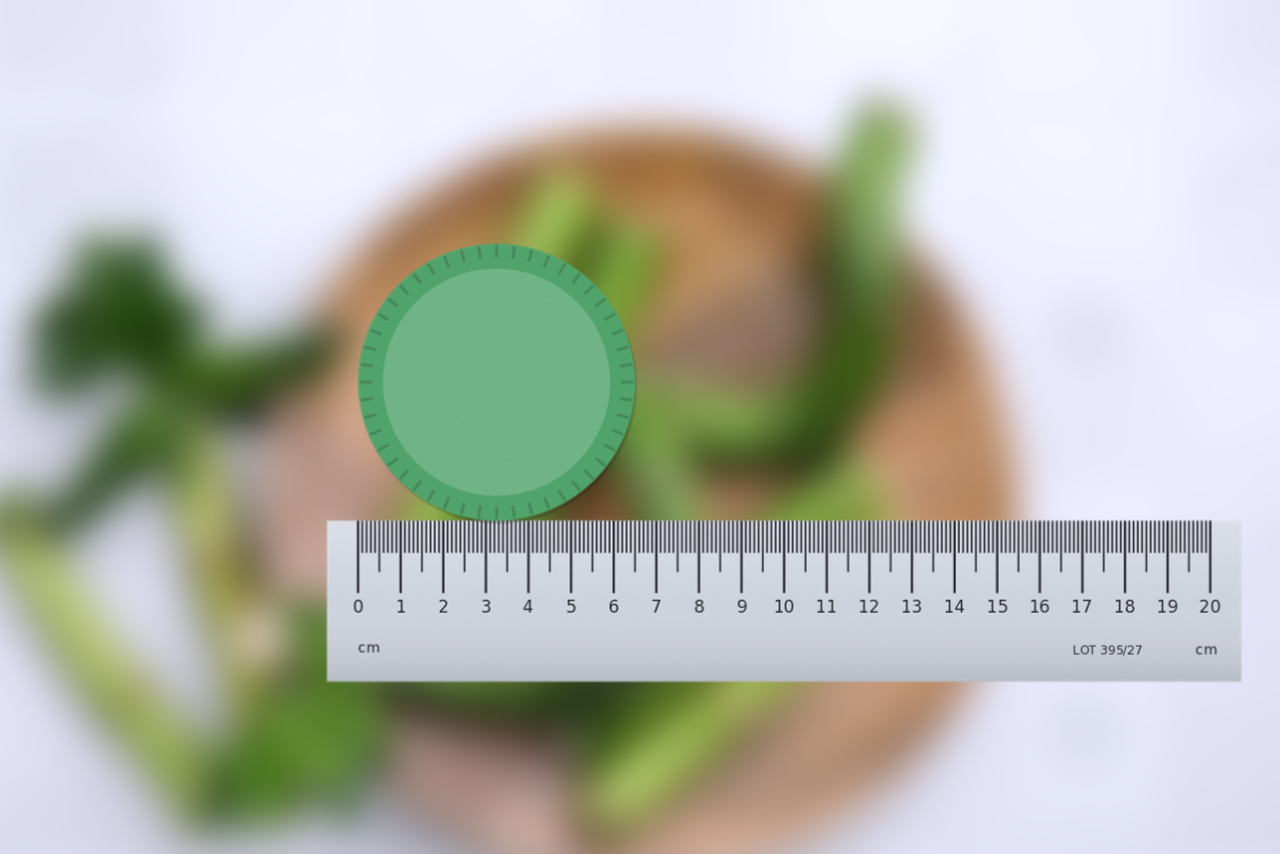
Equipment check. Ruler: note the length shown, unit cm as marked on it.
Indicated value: 6.5 cm
